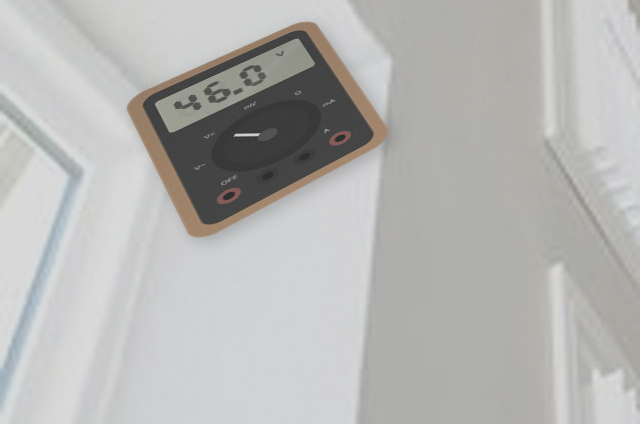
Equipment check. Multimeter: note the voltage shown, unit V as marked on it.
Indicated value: 46.0 V
